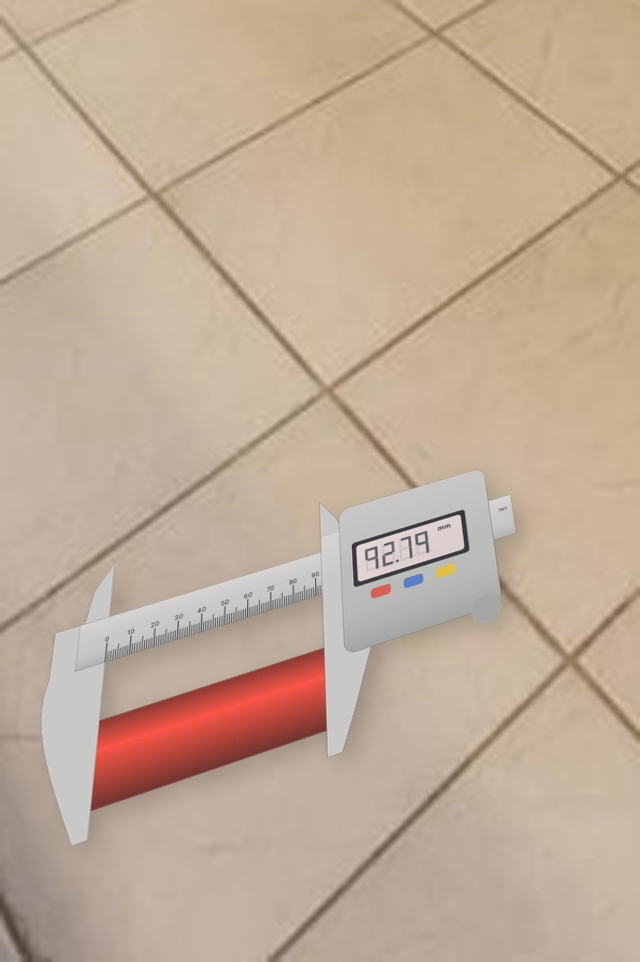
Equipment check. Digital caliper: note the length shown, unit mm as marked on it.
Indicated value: 92.79 mm
